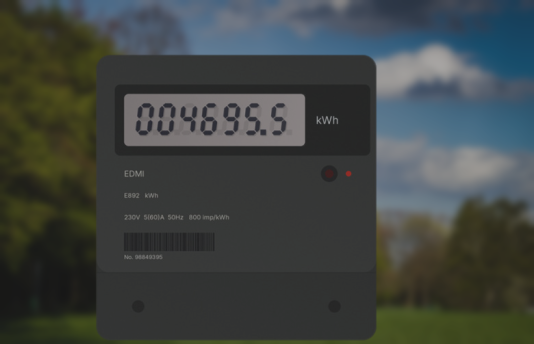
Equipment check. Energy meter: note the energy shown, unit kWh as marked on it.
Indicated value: 4695.5 kWh
